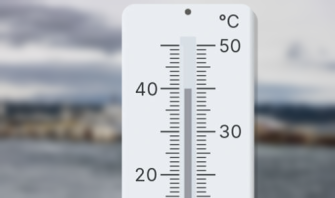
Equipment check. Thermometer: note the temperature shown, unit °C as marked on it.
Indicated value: 40 °C
